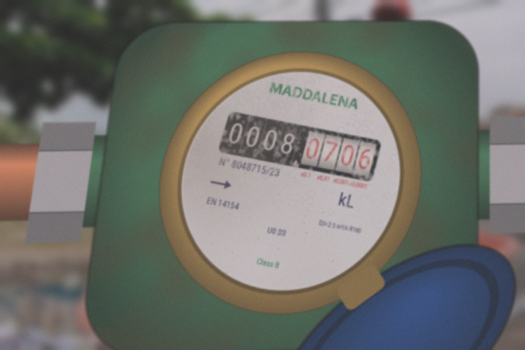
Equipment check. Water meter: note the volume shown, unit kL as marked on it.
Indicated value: 8.0706 kL
